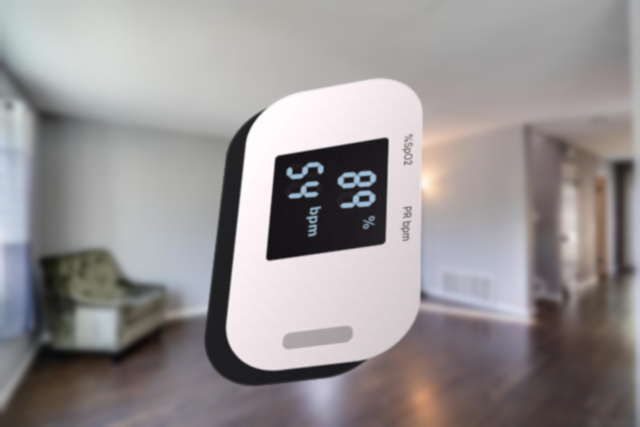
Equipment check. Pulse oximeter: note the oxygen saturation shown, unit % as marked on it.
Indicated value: 89 %
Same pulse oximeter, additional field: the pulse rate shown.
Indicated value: 54 bpm
